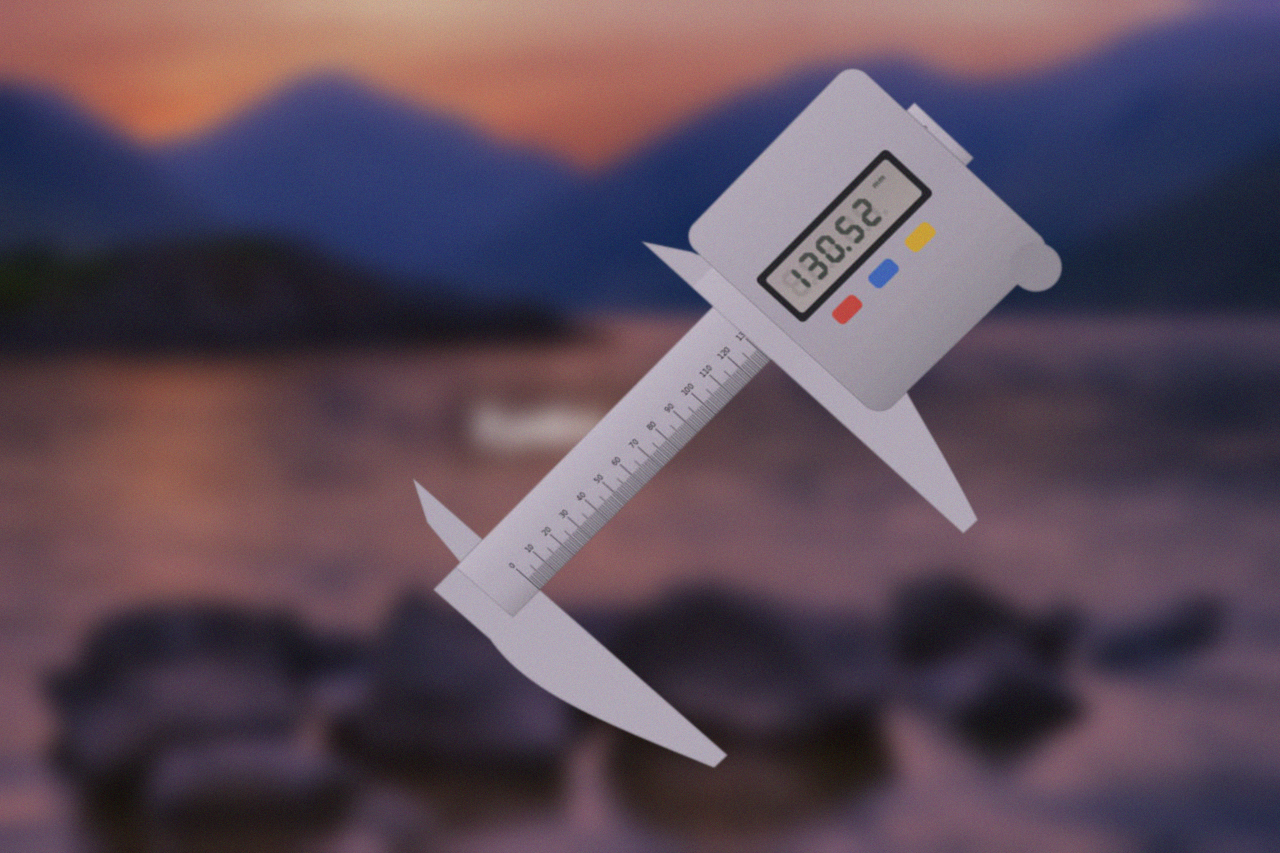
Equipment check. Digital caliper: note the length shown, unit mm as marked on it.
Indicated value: 130.52 mm
